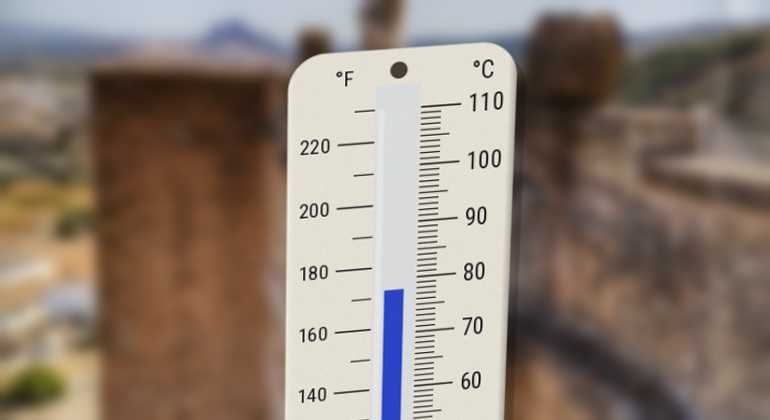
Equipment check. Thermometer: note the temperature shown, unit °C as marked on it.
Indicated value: 78 °C
